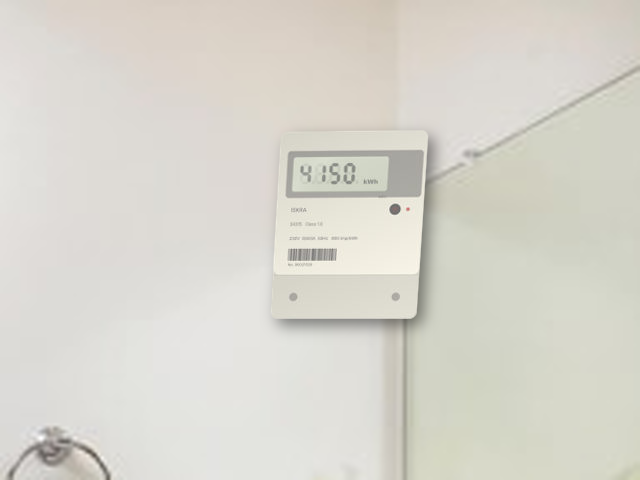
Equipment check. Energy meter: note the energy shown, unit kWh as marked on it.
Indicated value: 4150 kWh
